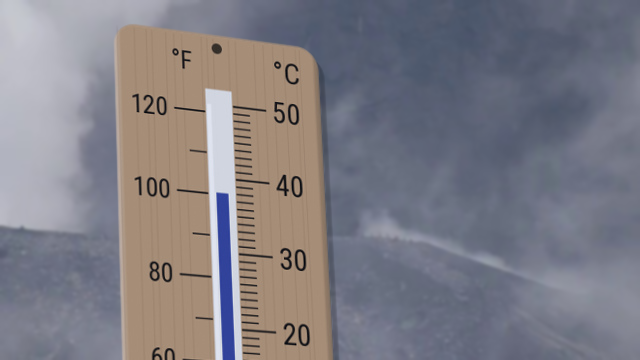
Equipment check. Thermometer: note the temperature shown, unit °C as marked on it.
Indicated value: 38 °C
